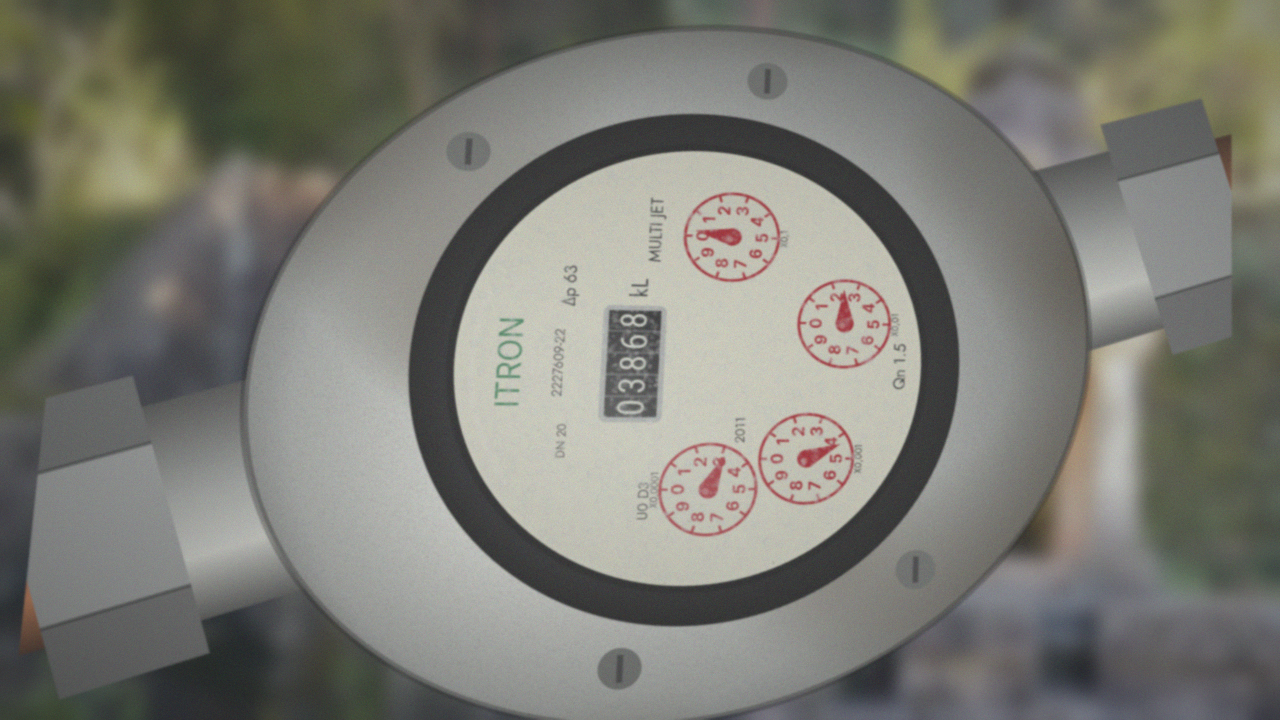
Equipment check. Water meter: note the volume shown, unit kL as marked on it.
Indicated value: 3868.0243 kL
